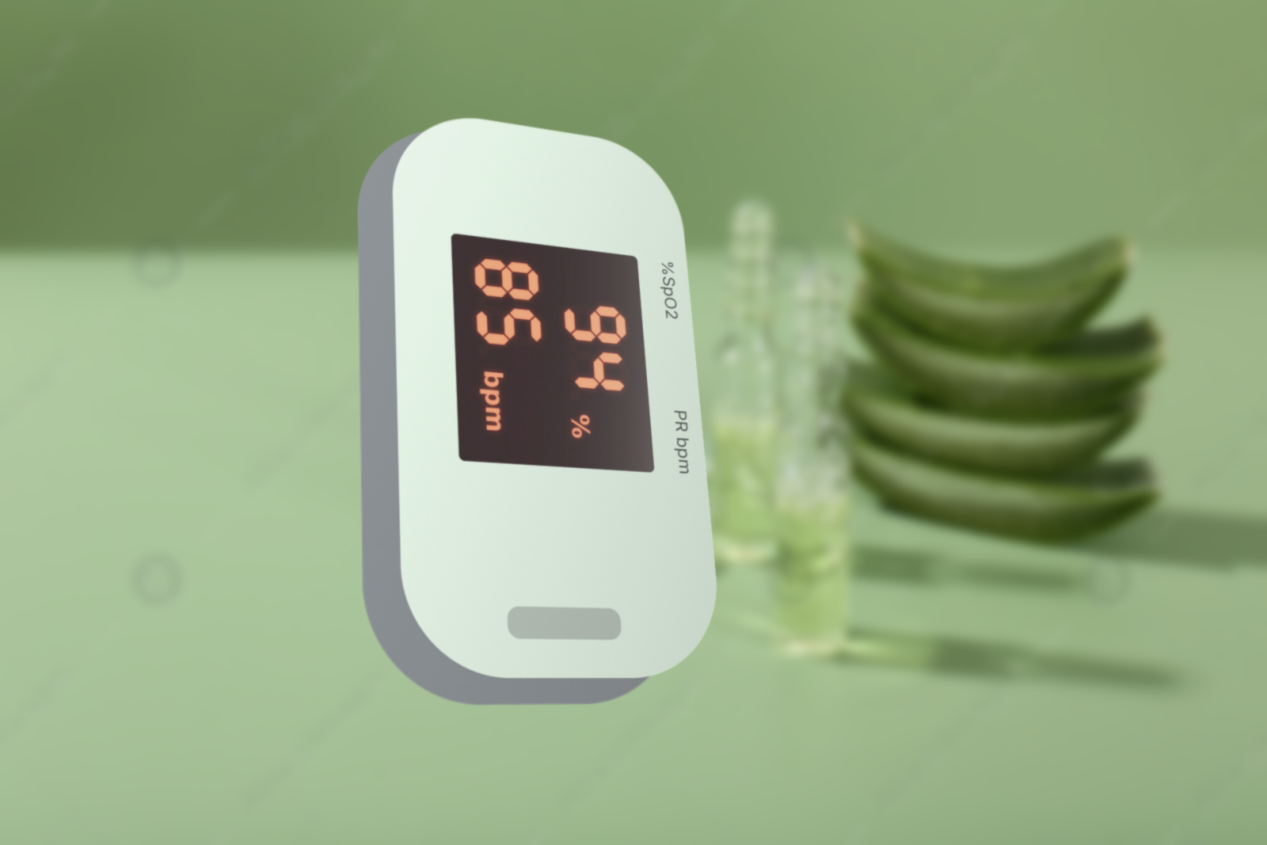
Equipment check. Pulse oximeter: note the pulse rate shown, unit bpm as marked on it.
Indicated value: 85 bpm
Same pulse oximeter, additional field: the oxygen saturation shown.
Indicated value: 94 %
